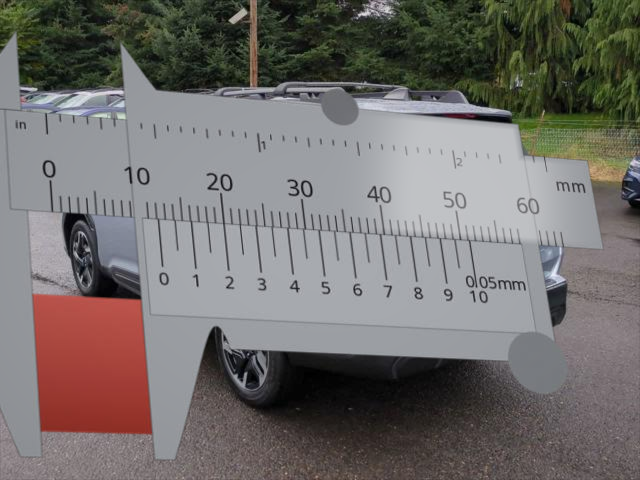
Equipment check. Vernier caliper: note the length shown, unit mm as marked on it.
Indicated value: 12.2 mm
